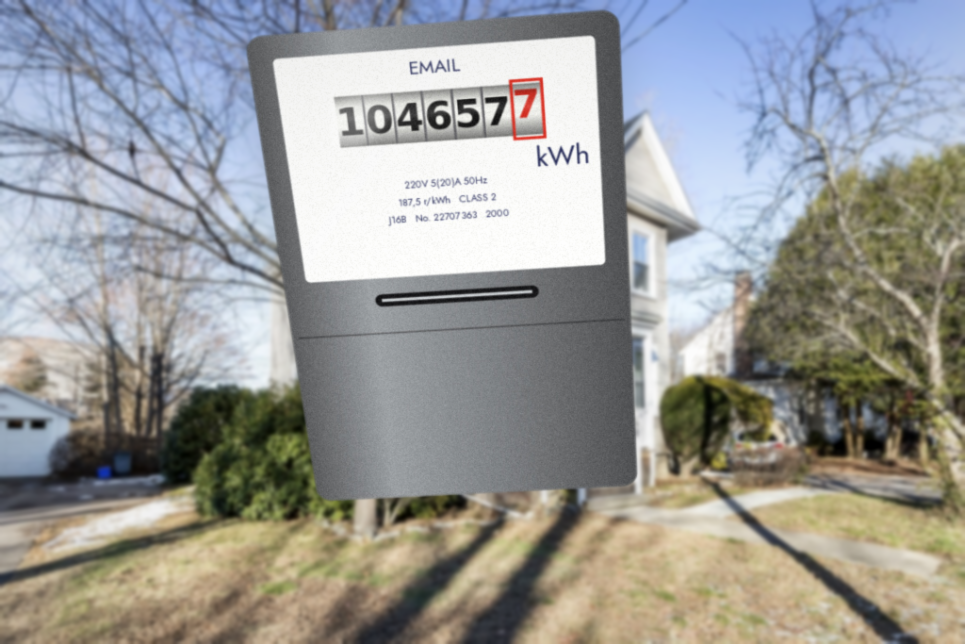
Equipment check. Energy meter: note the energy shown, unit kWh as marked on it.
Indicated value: 104657.7 kWh
